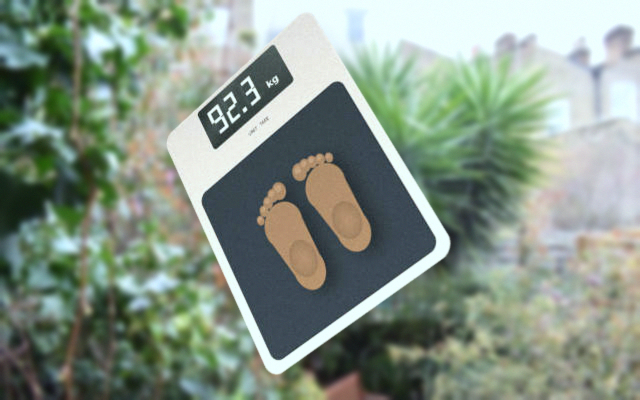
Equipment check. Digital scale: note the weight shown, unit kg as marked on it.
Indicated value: 92.3 kg
